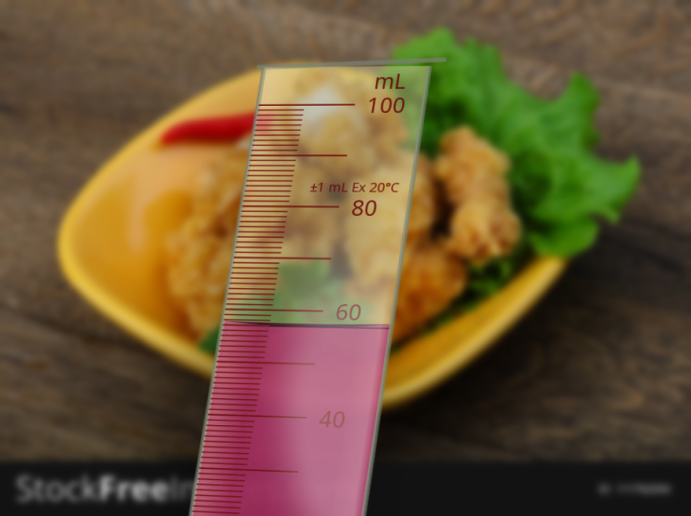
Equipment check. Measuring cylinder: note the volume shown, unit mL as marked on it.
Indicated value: 57 mL
